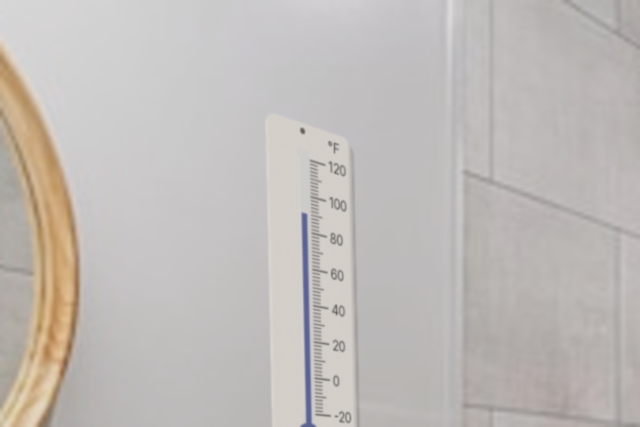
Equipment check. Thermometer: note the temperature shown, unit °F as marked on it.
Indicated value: 90 °F
